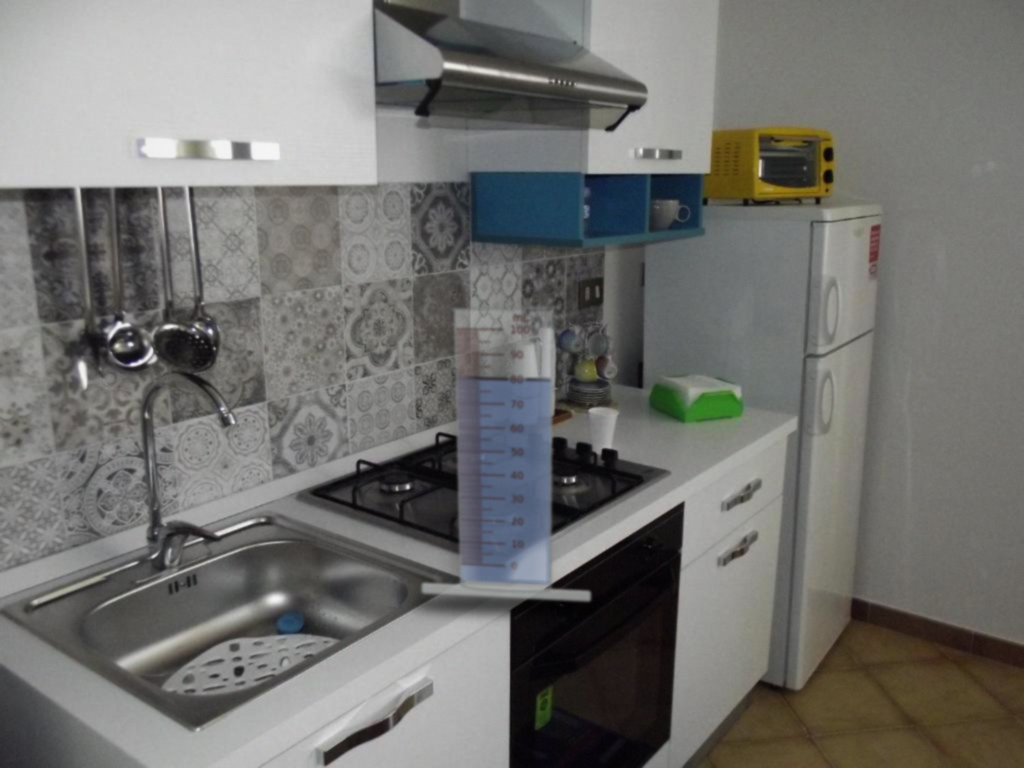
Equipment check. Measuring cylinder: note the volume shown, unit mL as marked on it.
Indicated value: 80 mL
